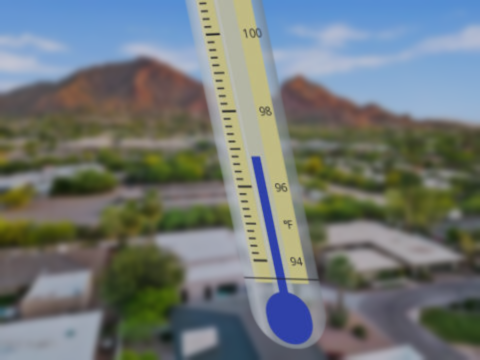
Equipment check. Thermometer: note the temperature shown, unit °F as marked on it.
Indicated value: 96.8 °F
